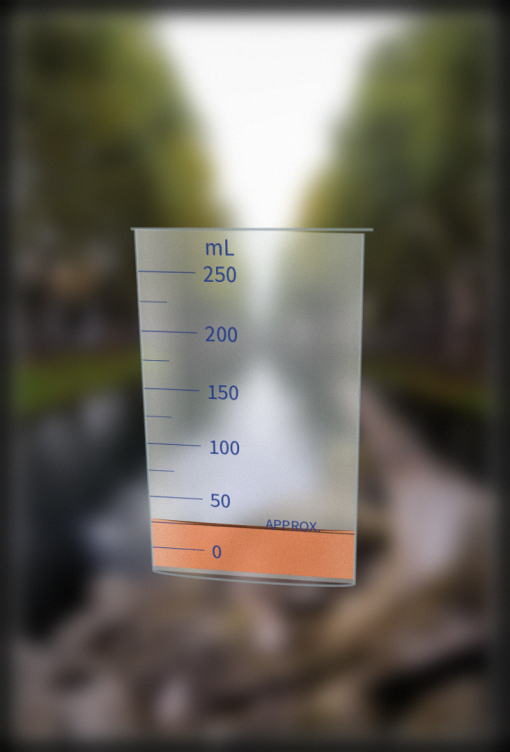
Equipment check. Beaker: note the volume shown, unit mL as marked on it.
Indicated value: 25 mL
